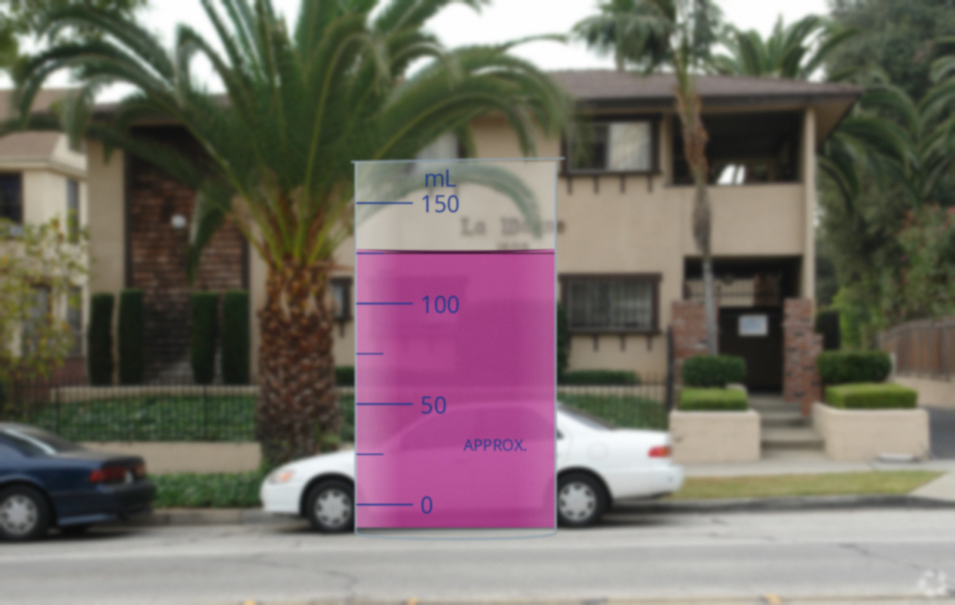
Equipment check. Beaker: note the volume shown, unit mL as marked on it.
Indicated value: 125 mL
